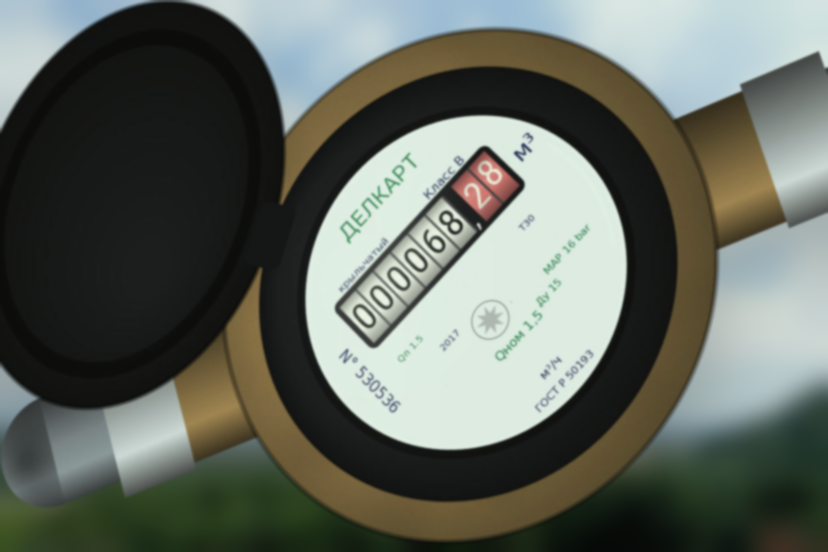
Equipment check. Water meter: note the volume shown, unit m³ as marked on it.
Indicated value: 68.28 m³
